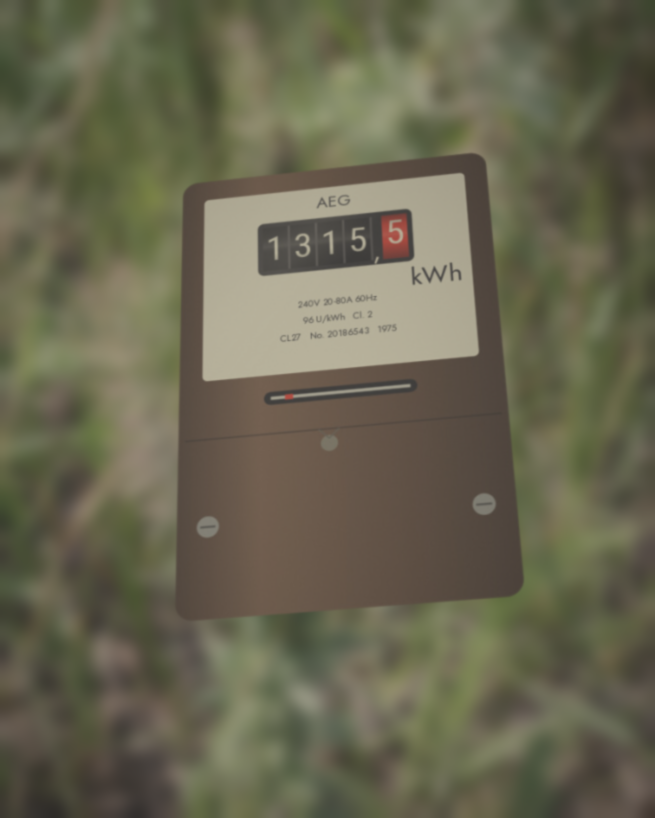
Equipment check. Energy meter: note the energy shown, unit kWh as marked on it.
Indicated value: 1315.5 kWh
